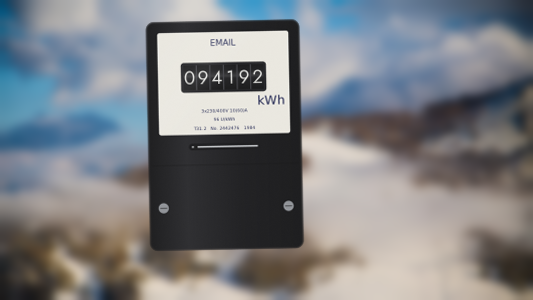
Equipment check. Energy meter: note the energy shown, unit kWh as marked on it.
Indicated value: 94192 kWh
